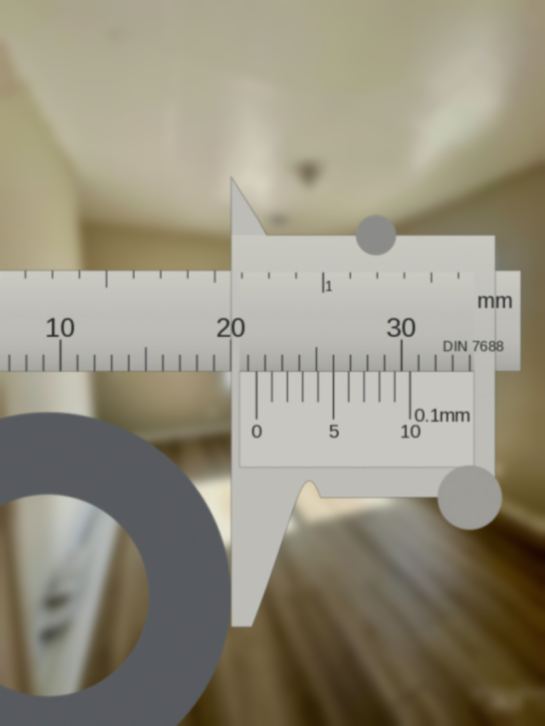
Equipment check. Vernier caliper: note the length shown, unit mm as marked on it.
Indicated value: 21.5 mm
